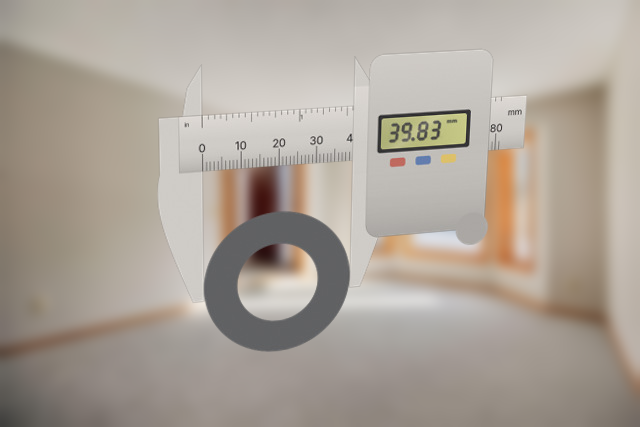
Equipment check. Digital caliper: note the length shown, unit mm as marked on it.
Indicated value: 39.83 mm
